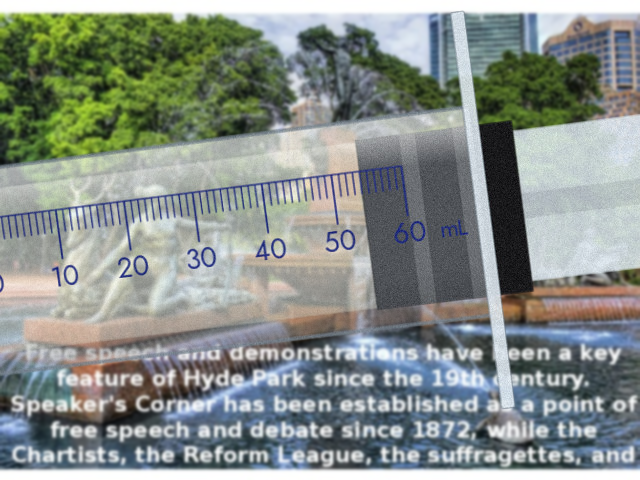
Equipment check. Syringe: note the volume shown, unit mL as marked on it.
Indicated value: 54 mL
